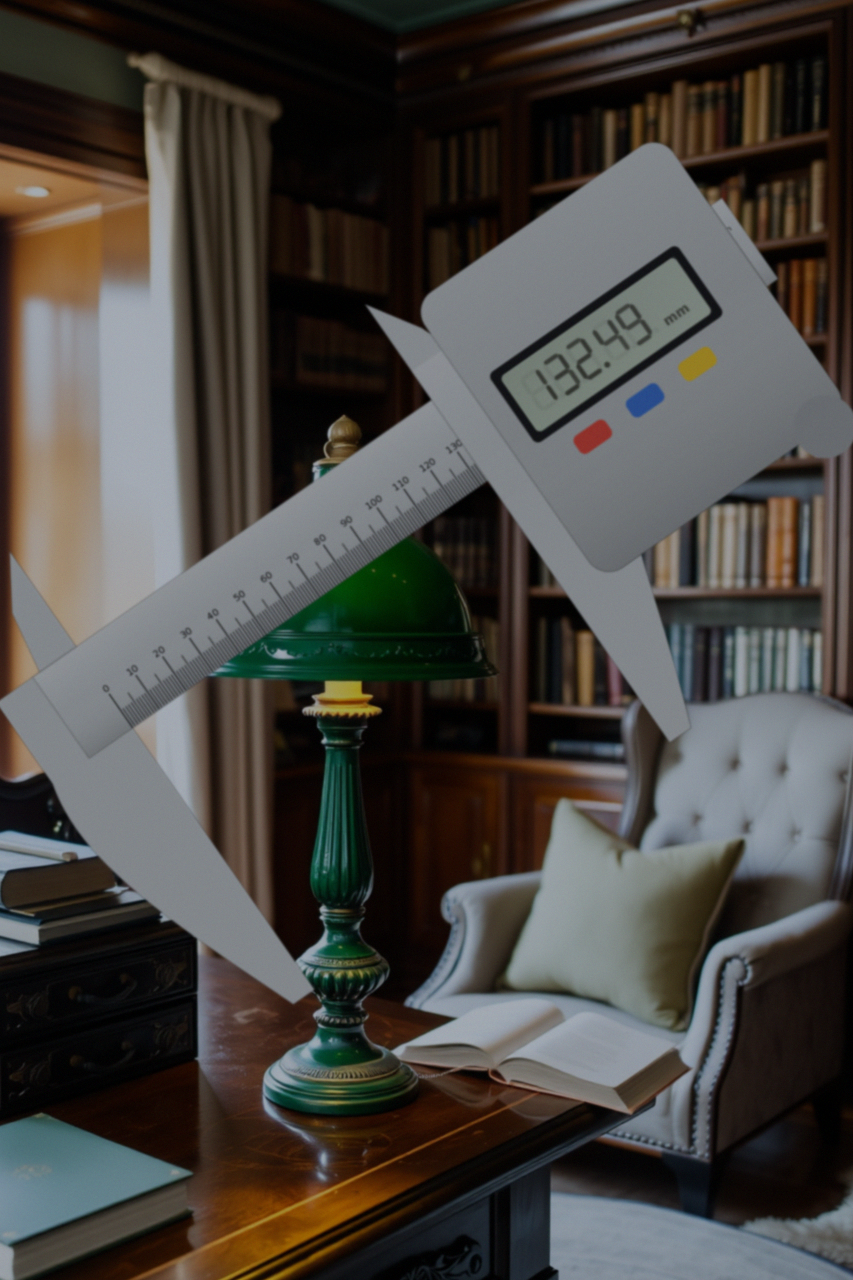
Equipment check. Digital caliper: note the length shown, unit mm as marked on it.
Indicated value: 132.49 mm
